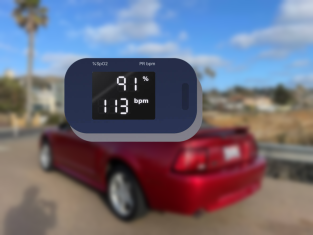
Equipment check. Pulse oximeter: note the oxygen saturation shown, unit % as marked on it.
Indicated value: 91 %
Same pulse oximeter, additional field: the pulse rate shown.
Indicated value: 113 bpm
